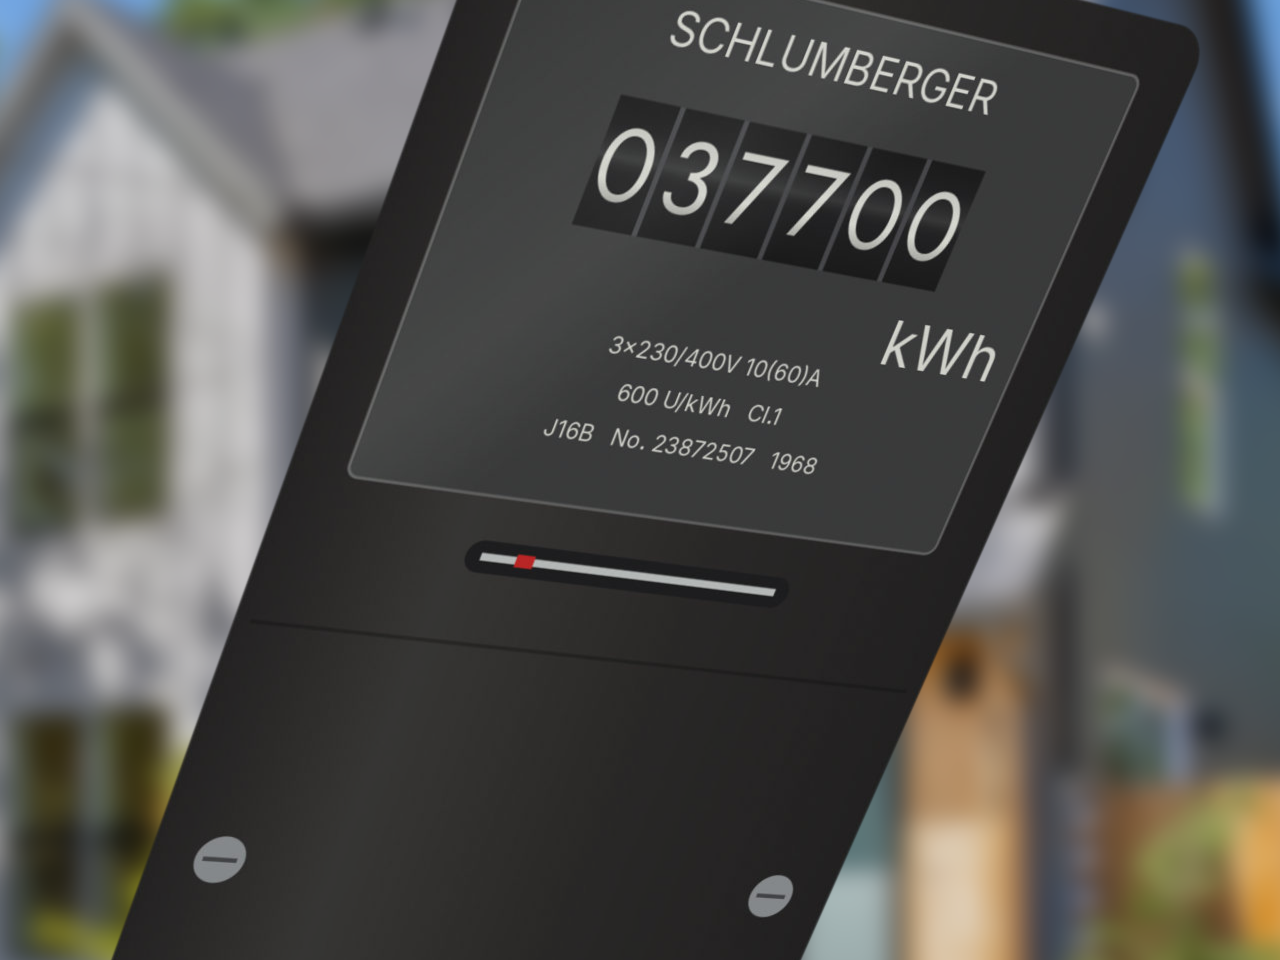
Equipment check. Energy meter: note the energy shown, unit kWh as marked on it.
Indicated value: 37700 kWh
